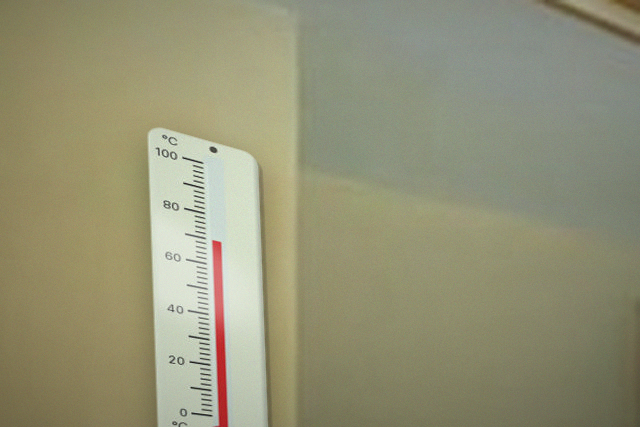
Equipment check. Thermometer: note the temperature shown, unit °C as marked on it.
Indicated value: 70 °C
